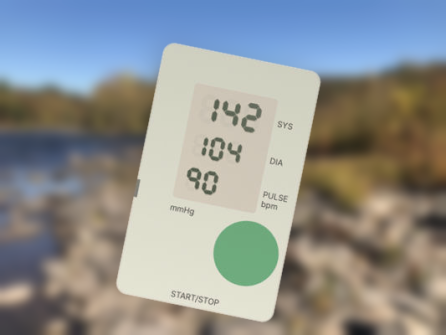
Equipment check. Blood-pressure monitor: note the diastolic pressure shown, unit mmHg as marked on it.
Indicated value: 104 mmHg
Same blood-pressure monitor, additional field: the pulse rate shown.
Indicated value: 90 bpm
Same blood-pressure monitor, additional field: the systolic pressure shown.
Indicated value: 142 mmHg
